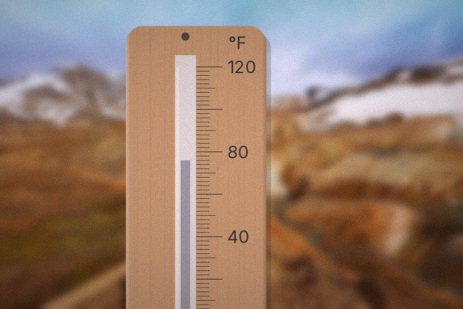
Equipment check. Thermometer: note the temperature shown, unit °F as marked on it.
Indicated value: 76 °F
